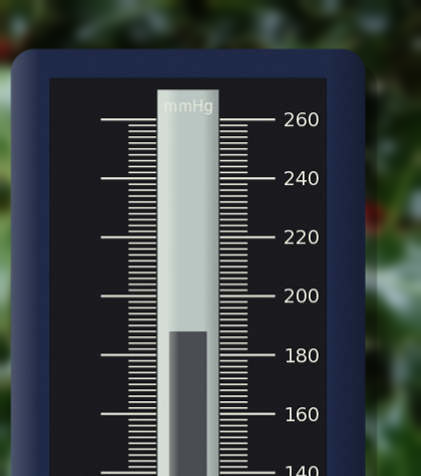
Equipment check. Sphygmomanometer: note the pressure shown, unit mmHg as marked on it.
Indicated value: 188 mmHg
